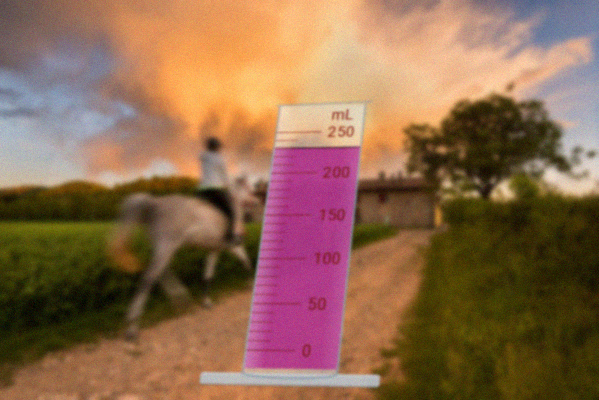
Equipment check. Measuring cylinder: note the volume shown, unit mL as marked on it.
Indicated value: 230 mL
